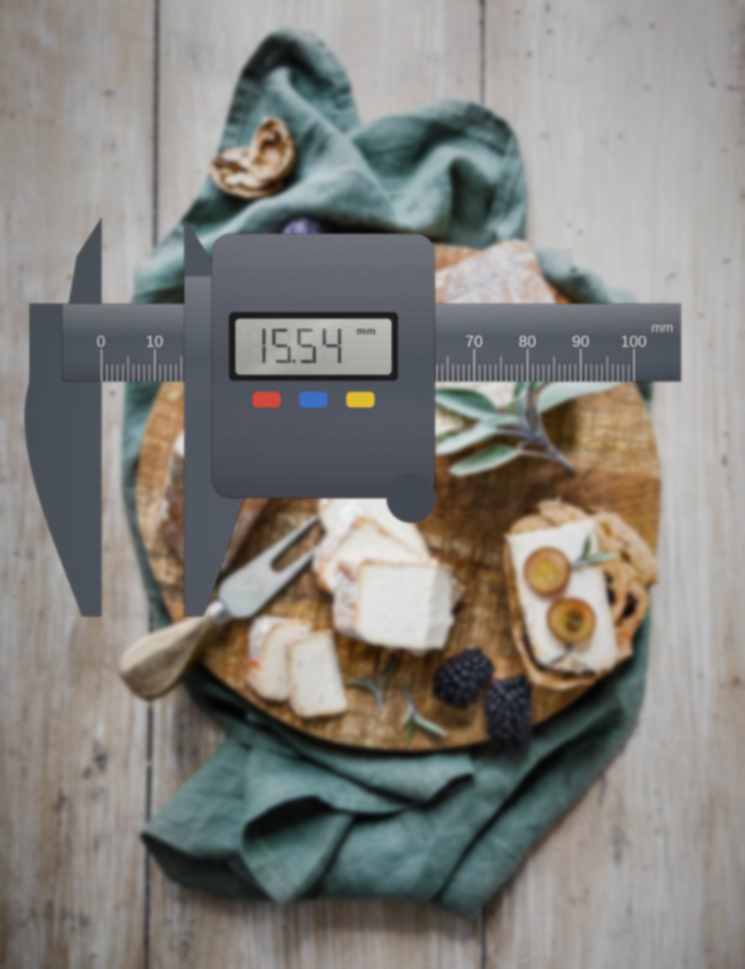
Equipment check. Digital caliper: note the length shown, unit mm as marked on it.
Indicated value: 15.54 mm
